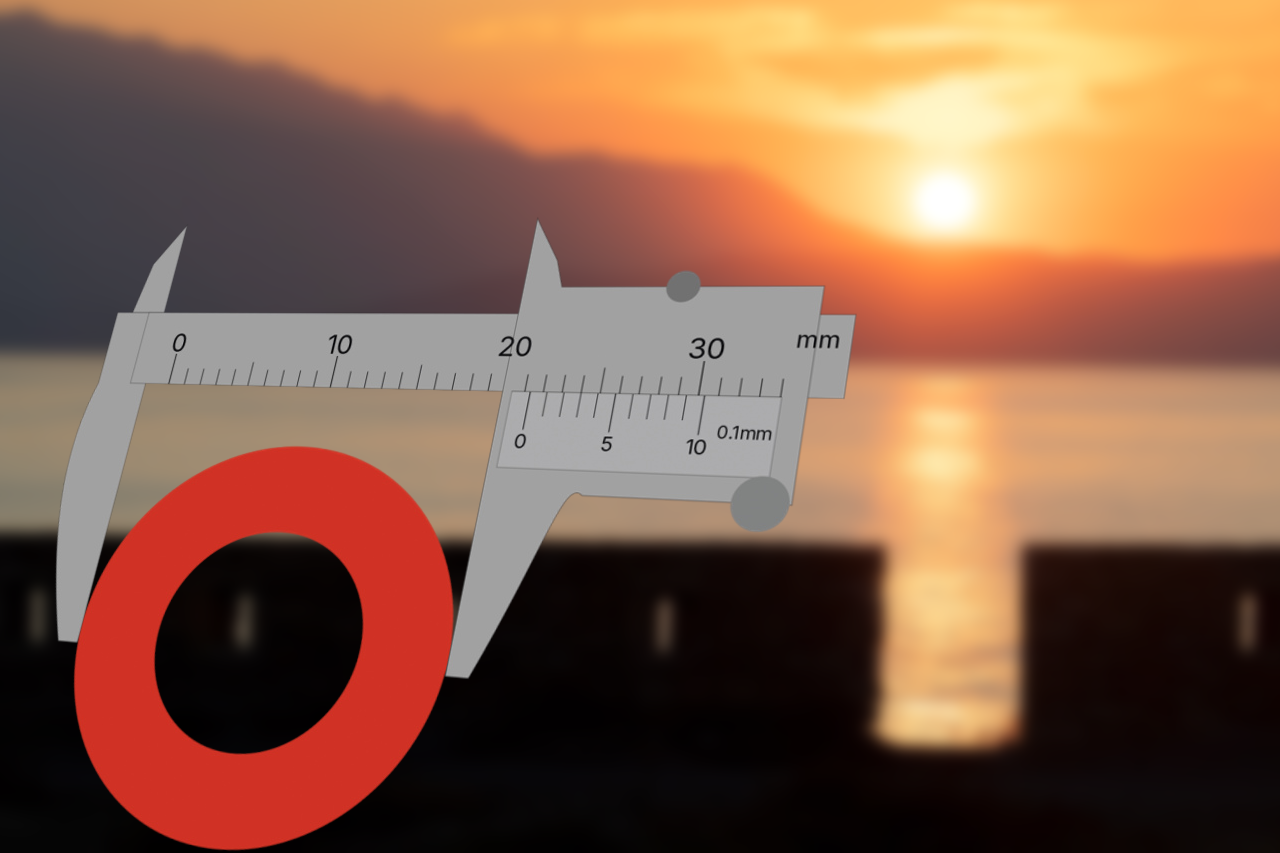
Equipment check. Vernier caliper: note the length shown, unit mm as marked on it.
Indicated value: 21.3 mm
